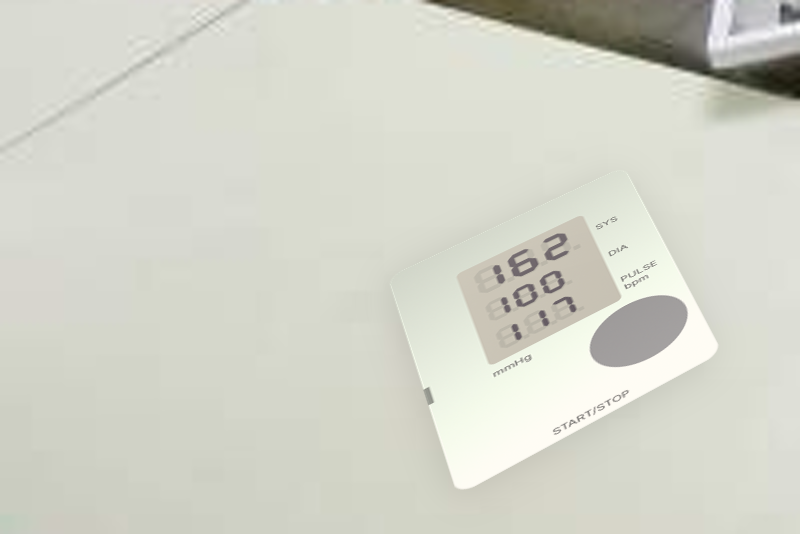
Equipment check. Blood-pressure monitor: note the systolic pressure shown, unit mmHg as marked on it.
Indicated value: 162 mmHg
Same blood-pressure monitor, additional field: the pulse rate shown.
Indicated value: 117 bpm
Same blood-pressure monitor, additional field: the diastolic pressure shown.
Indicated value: 100 mmHg
